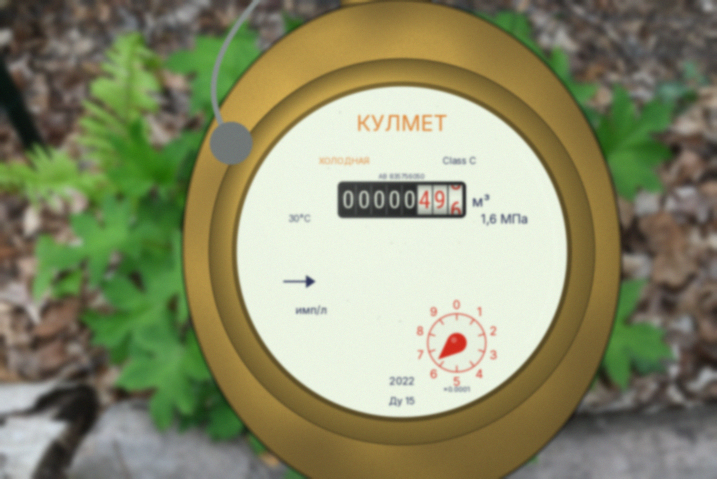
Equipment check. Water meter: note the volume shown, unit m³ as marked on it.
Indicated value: 0.4956 m³
